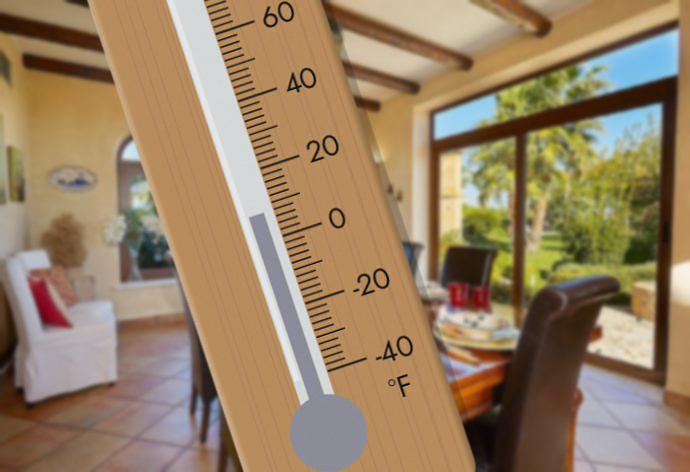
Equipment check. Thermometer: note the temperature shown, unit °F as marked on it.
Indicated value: 8 °F
